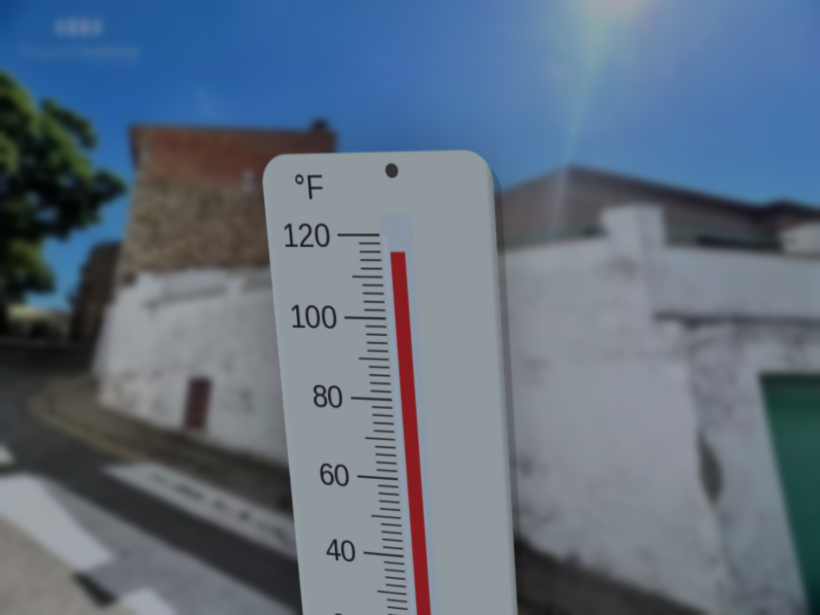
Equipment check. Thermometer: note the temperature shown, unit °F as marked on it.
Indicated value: 116 °F
